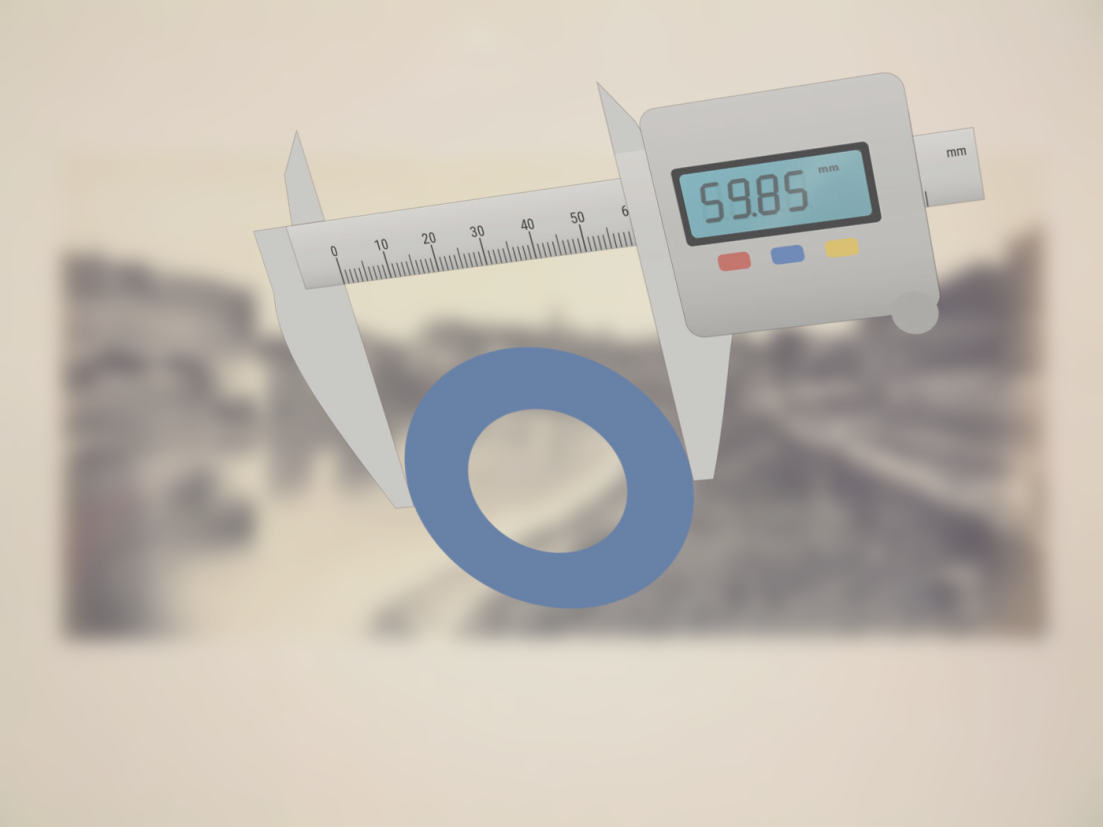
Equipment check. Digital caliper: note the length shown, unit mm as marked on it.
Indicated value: 59.85 mm
